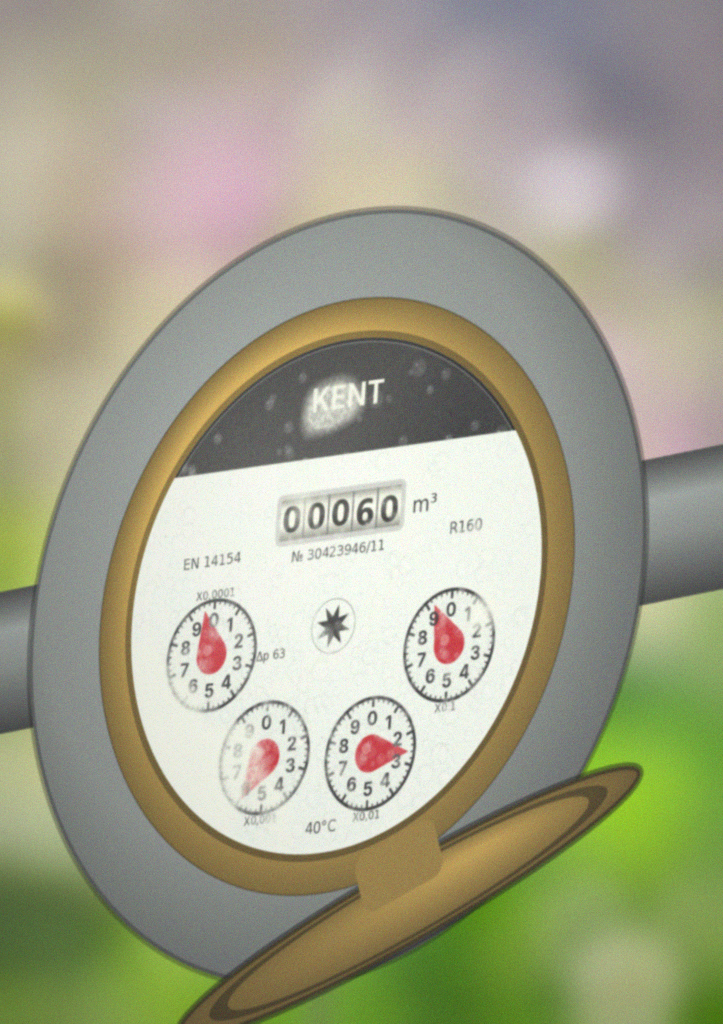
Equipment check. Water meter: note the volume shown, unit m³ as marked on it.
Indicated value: 59.9259 m³
